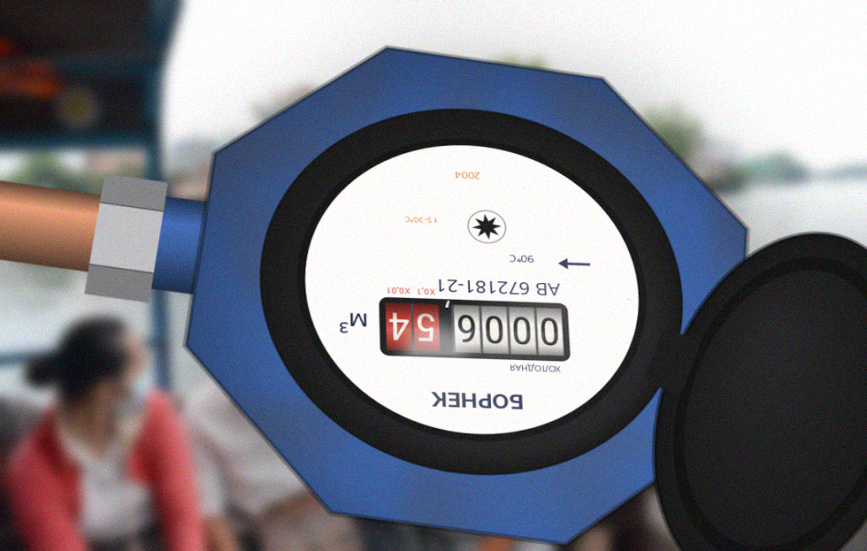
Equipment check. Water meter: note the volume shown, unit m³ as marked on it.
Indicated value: 6.54 m³
